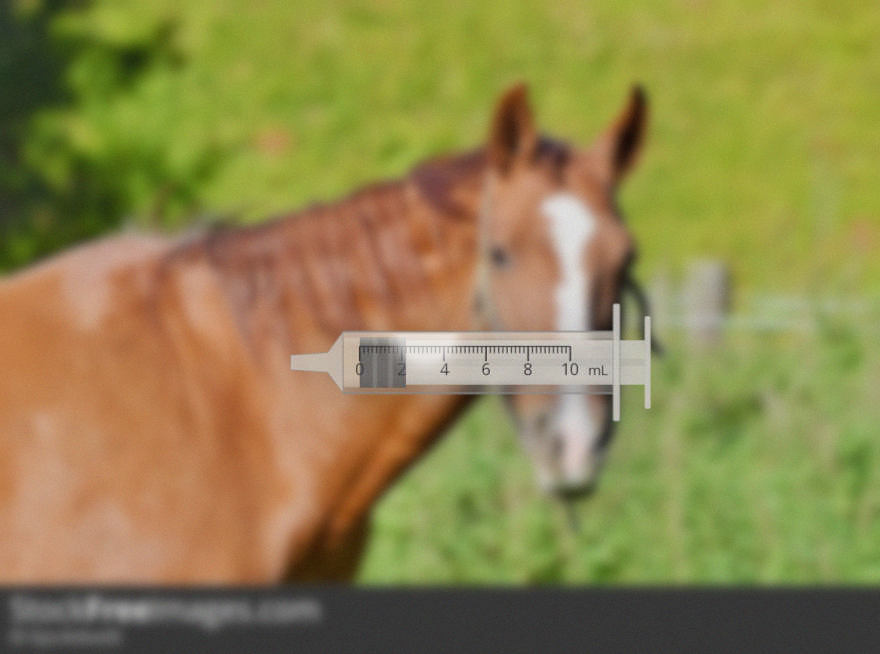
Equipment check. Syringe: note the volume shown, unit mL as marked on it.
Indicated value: 0 mL
